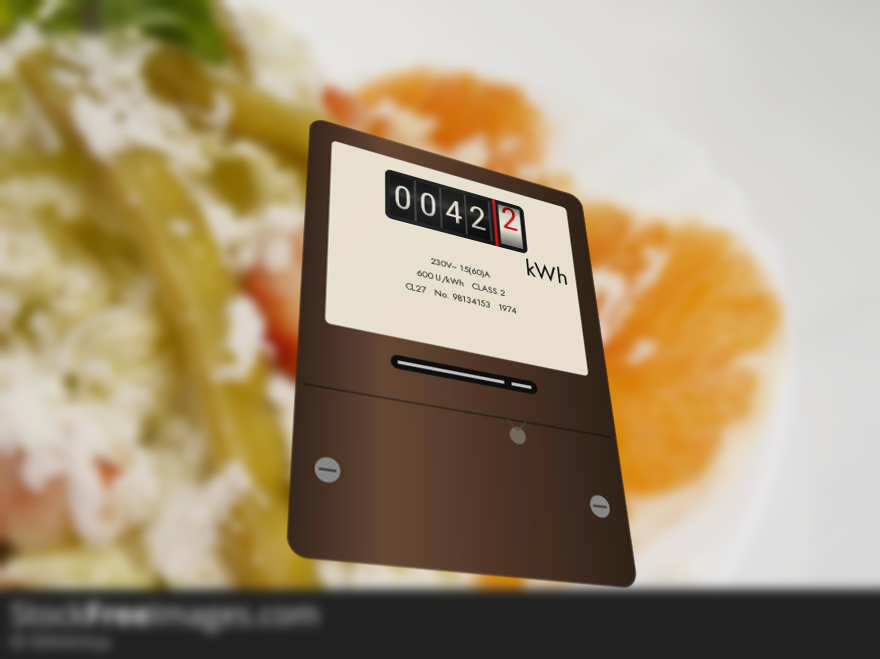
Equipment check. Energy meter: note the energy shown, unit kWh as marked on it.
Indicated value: 42.2 kWh
